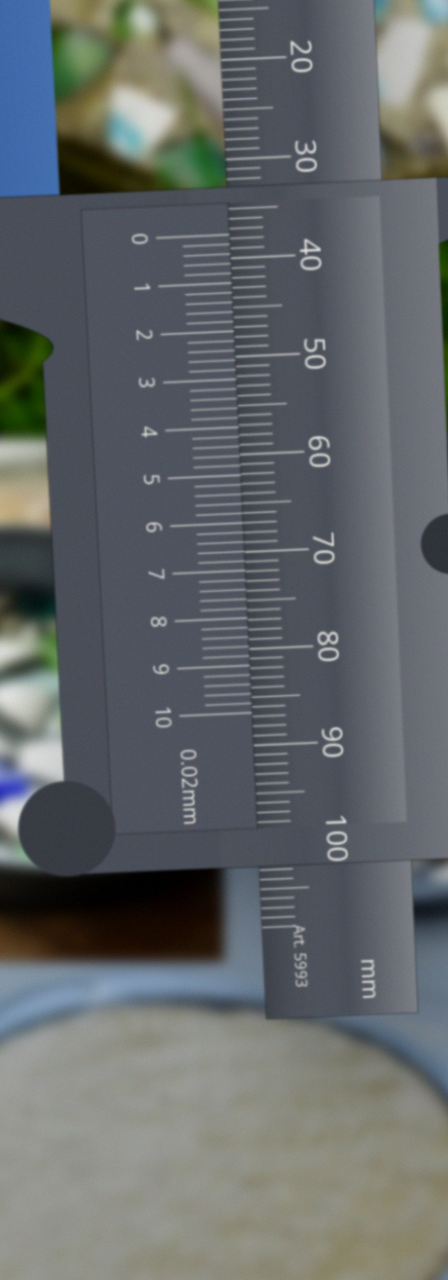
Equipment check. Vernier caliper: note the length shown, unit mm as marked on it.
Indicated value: 37.6 mm
